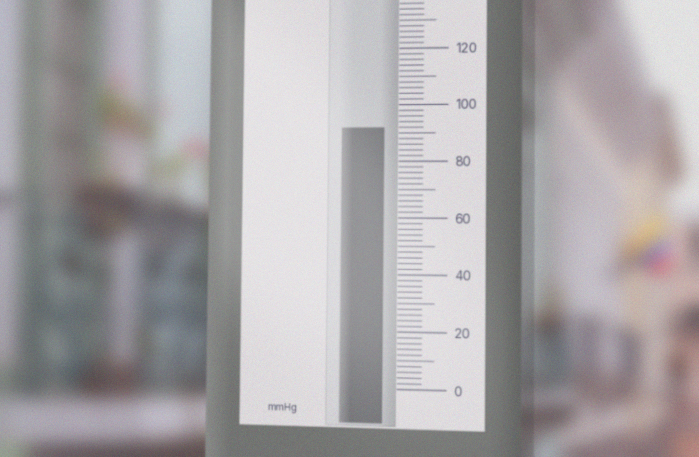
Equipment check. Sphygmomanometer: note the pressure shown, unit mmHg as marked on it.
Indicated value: 92 mmHg
